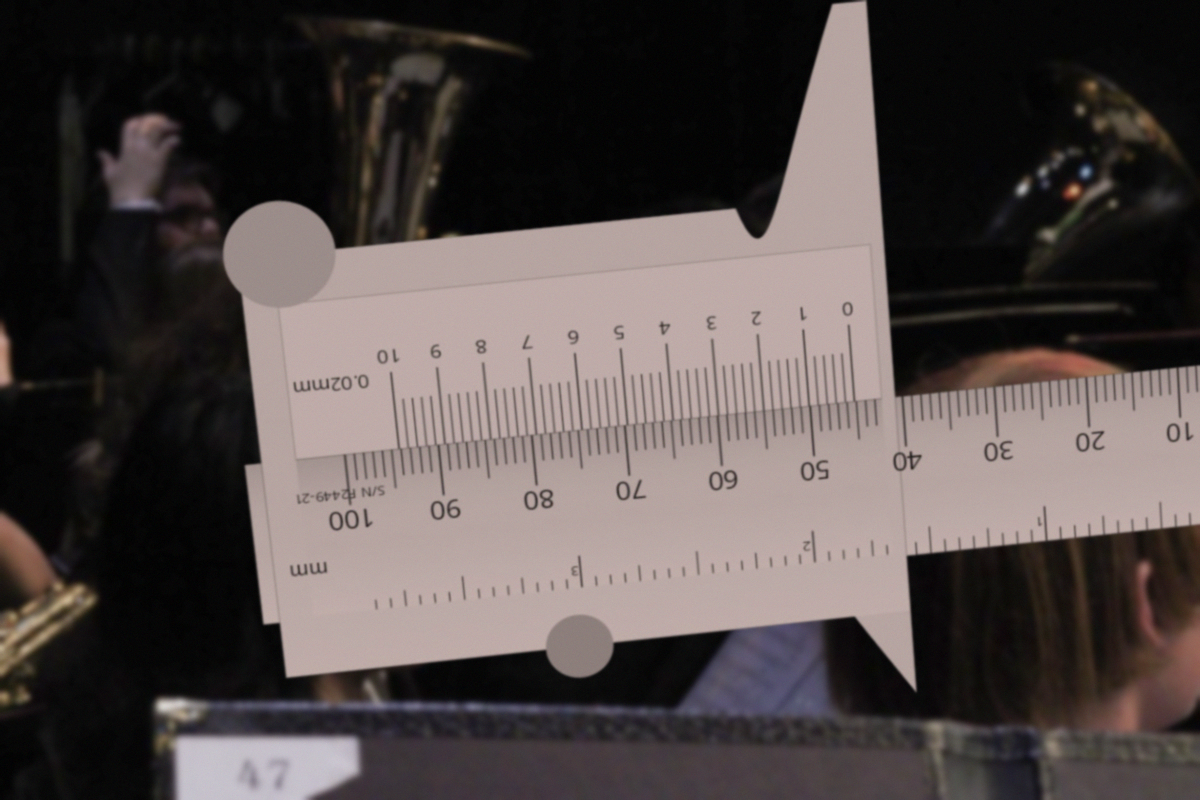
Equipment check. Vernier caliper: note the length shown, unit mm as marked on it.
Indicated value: 45.2 mm
